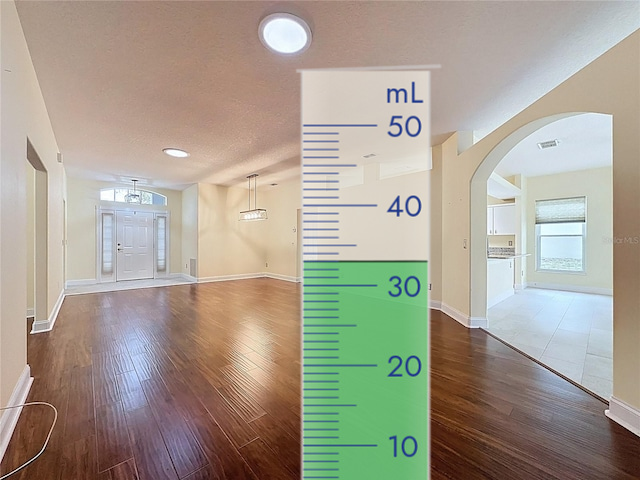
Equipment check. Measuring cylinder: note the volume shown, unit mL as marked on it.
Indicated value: 33 mL
